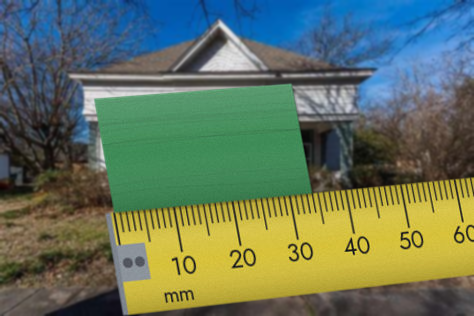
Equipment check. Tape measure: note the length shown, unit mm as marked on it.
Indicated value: 34 mm
